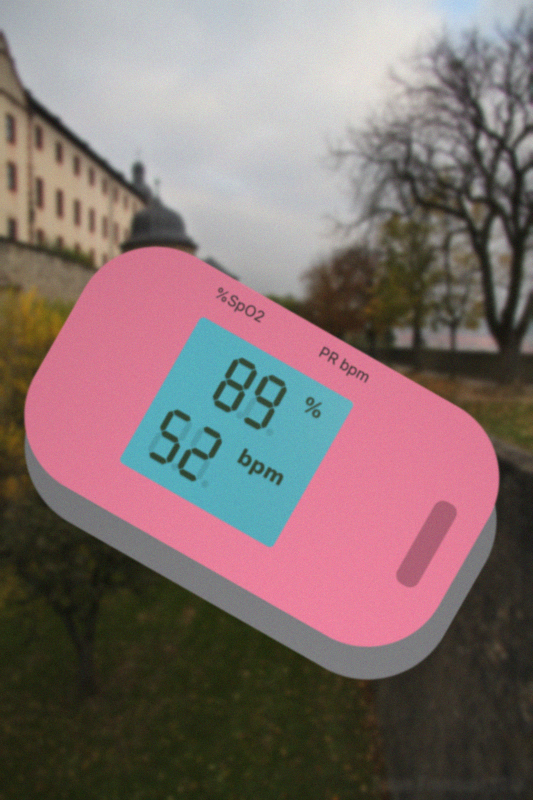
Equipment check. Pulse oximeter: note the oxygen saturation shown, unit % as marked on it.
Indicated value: 89 %
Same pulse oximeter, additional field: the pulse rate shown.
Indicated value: 52 bpm
